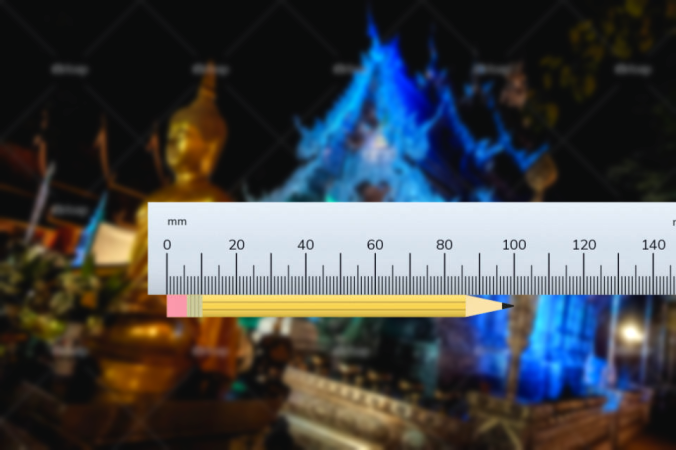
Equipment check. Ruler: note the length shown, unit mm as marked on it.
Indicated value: 100 mm
